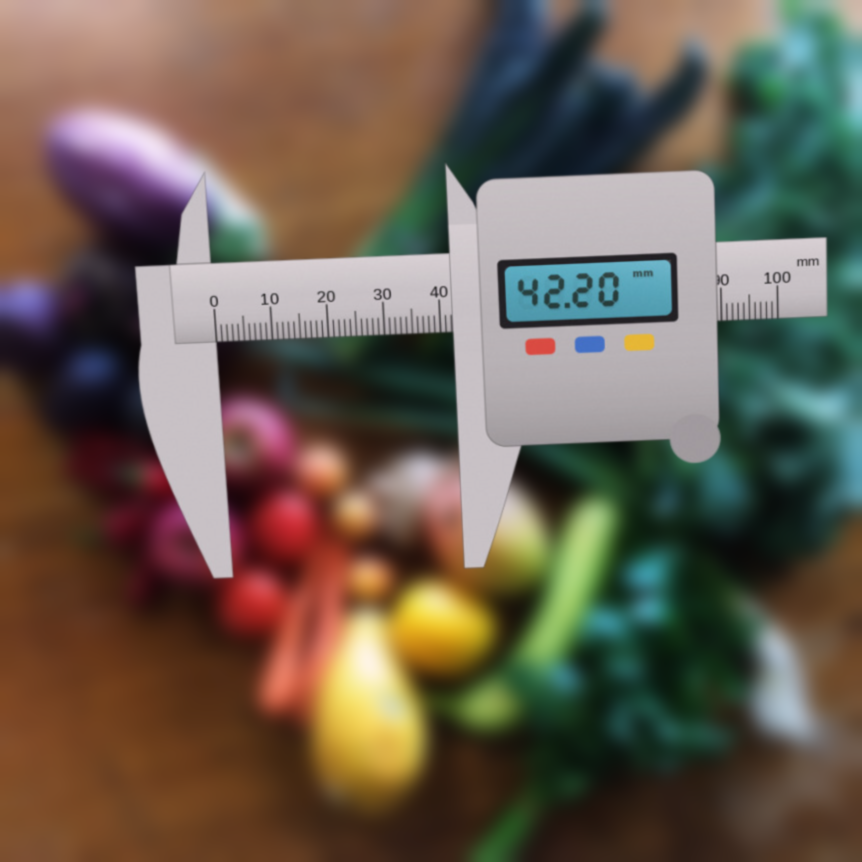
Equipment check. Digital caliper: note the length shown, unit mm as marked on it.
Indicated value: 42.20 mm
